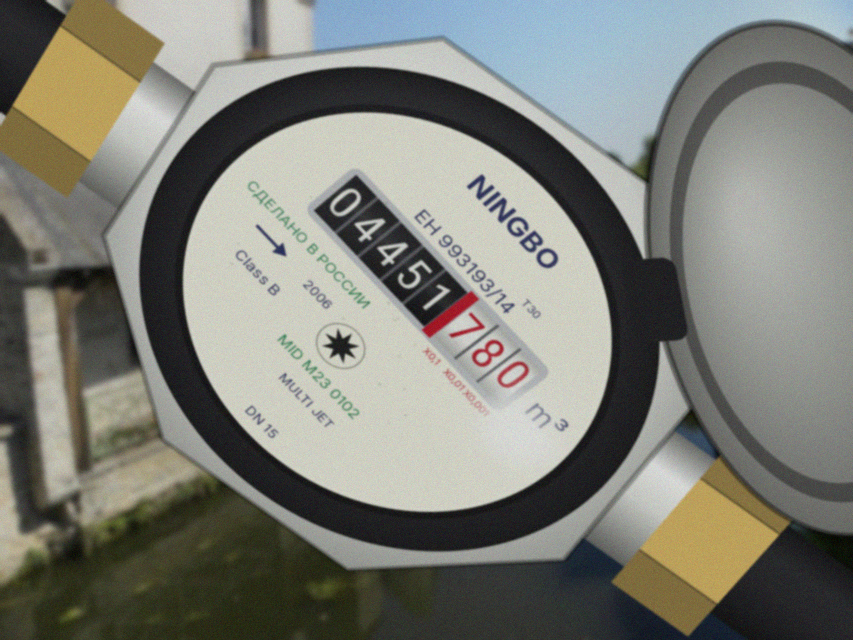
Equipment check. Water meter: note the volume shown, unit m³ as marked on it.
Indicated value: 4451.780 m³
